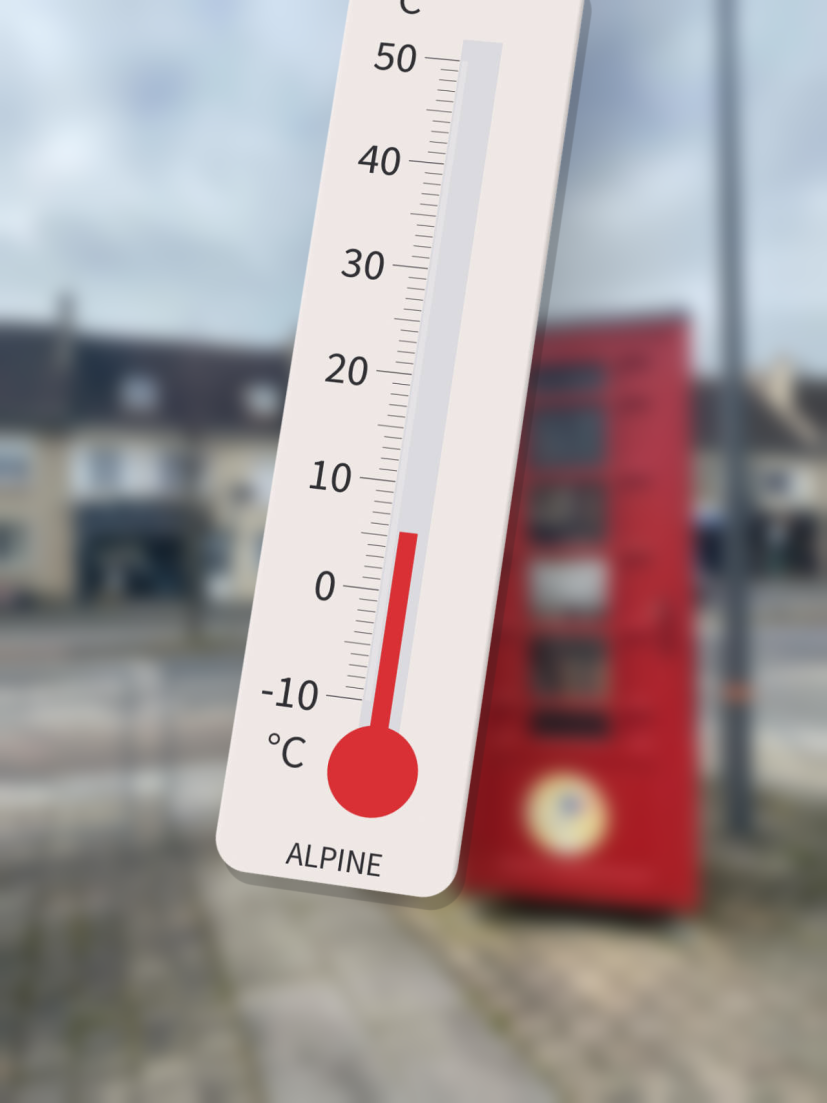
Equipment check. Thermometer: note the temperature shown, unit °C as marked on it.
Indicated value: 5.5 °C
